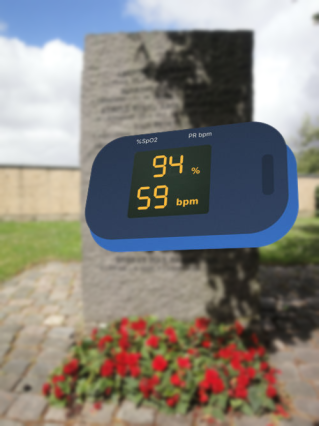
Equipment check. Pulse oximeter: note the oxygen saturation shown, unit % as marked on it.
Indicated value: 94 %
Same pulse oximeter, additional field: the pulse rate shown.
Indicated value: 59 bpm
